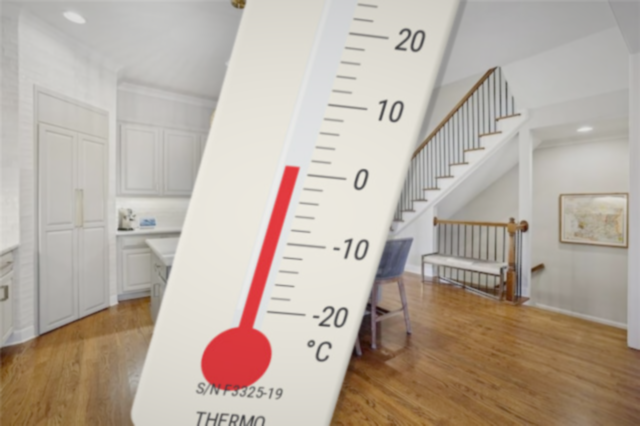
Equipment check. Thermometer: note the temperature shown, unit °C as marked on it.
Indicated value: 1 °C
